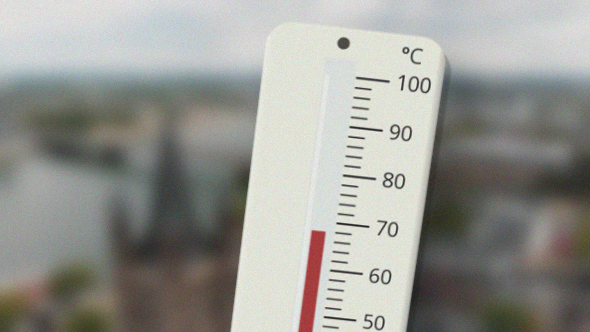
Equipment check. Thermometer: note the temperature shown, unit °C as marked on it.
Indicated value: 68 °C
